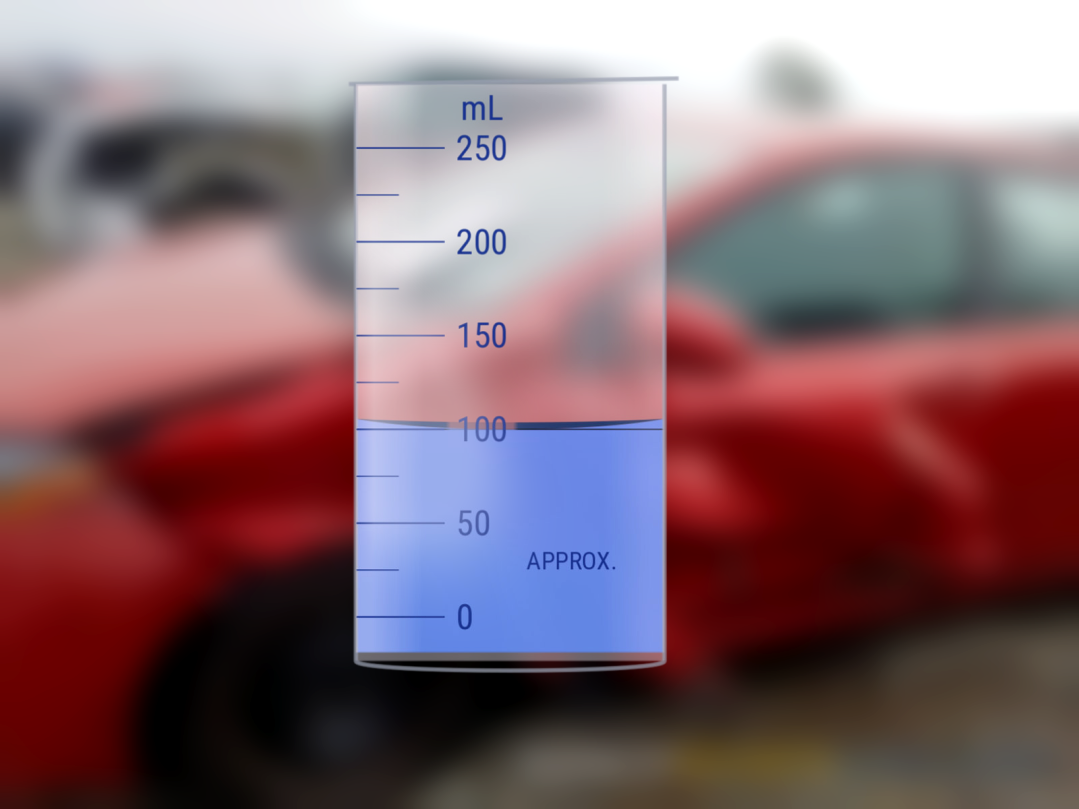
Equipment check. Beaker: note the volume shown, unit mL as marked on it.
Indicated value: 100 mL
